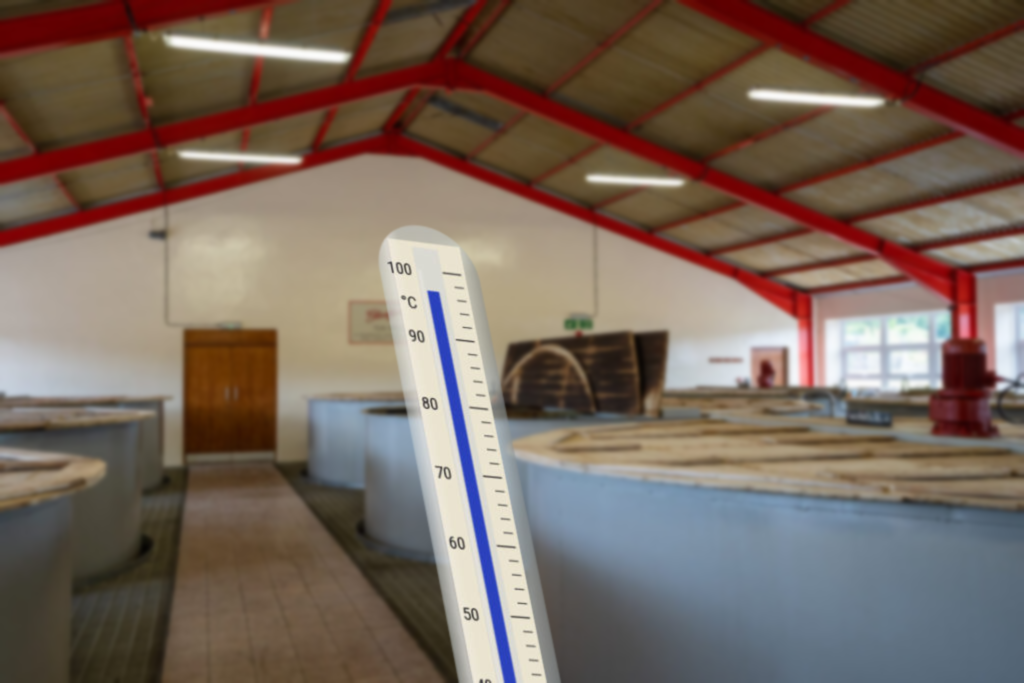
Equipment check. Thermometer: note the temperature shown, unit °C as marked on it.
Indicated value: 97 °C
